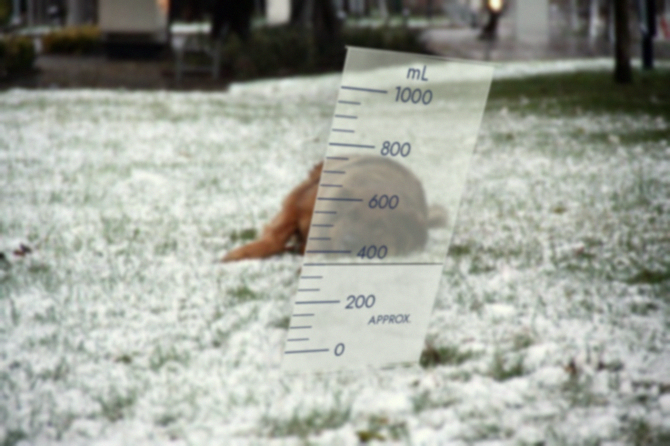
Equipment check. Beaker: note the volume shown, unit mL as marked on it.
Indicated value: 350 mL
